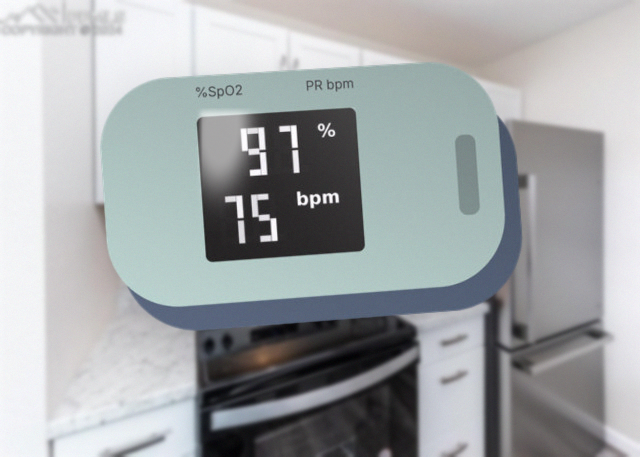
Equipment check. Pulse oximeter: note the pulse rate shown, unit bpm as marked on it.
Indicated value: 75 bpm
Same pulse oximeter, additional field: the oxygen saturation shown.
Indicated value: 97 %
